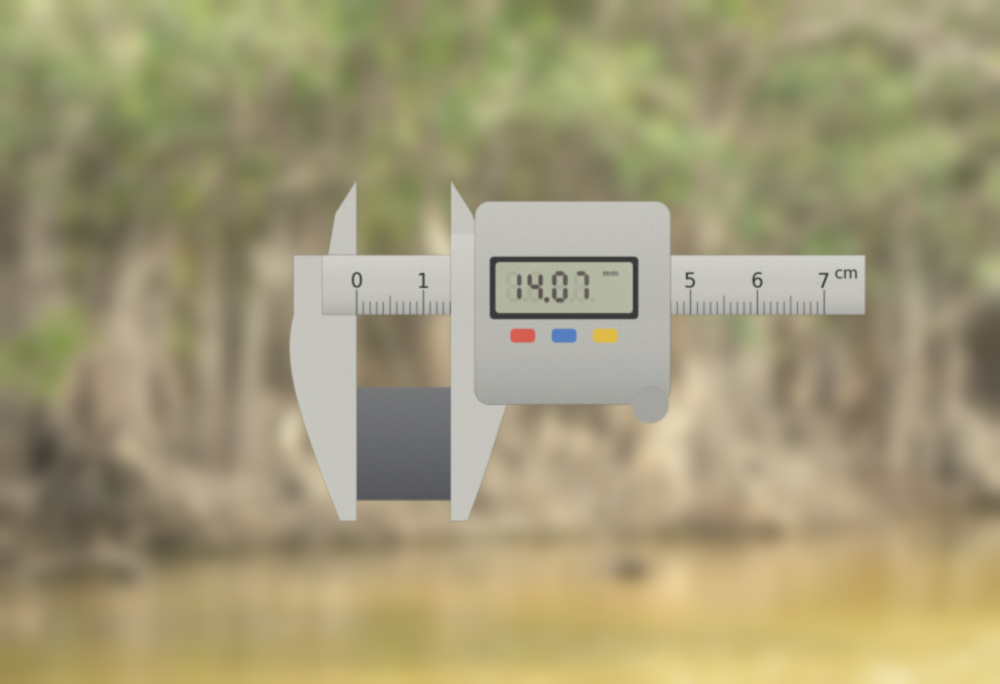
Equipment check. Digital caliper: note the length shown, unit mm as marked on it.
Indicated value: 14.07 mm
